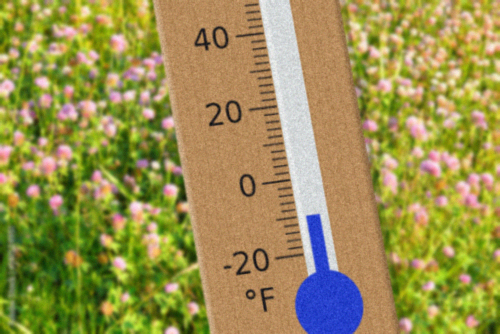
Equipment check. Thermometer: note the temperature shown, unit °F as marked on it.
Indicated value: -10 °F
